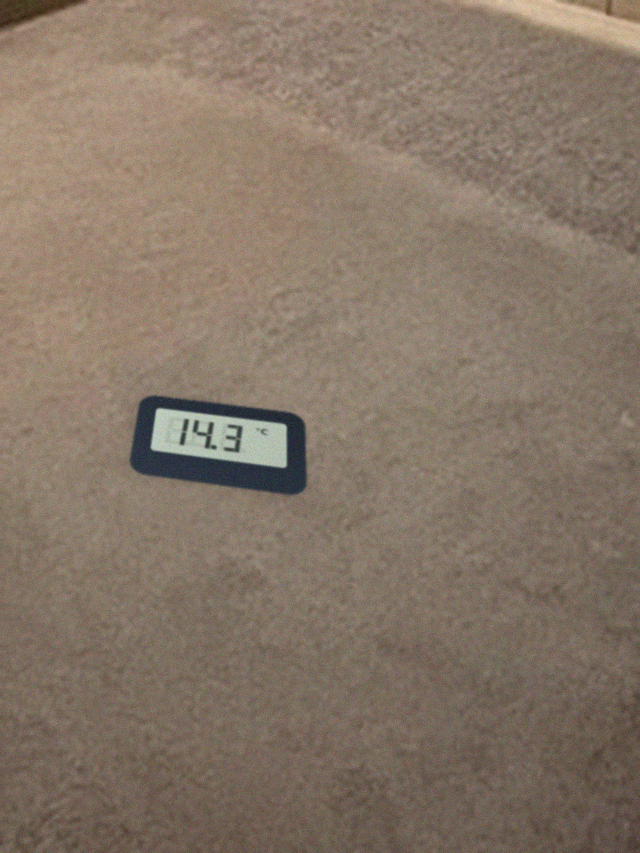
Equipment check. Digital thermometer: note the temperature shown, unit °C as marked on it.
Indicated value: 14.3 °C
